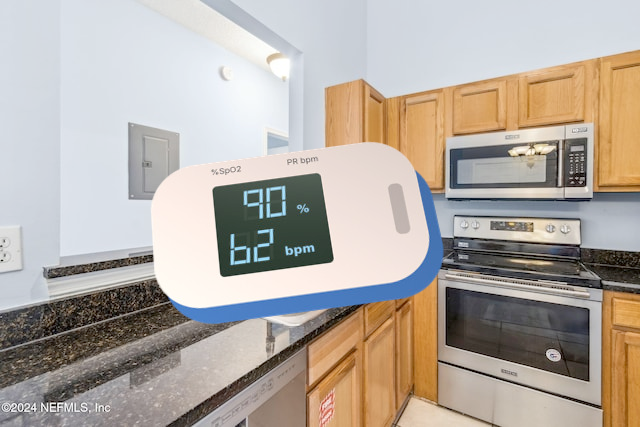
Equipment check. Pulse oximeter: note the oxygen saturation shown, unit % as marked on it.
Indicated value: 90 %
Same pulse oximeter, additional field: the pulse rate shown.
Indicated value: 62 bpm
